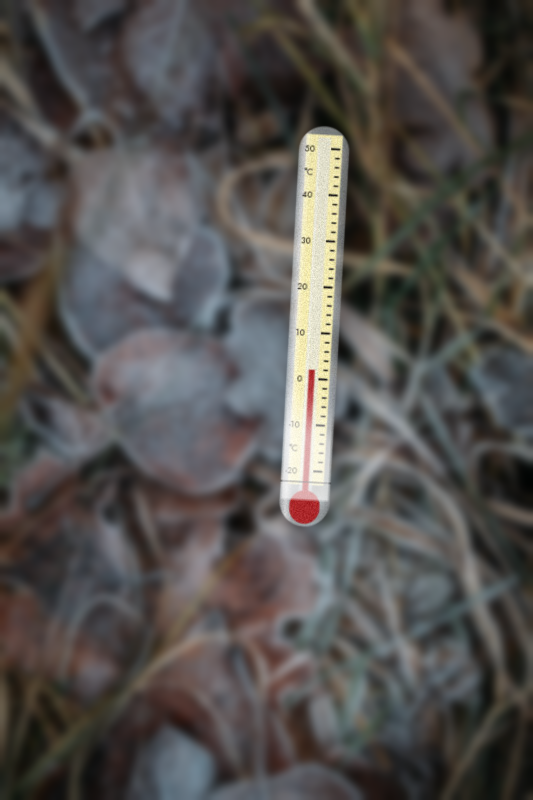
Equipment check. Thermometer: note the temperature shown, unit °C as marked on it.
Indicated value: 2 °C
